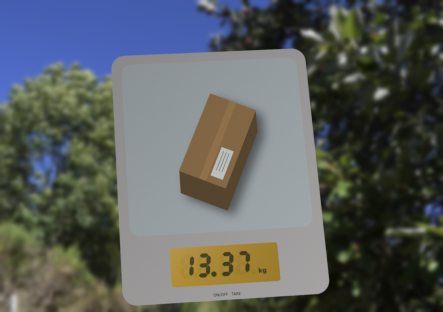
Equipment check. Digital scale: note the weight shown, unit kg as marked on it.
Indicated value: 13.37 kg
